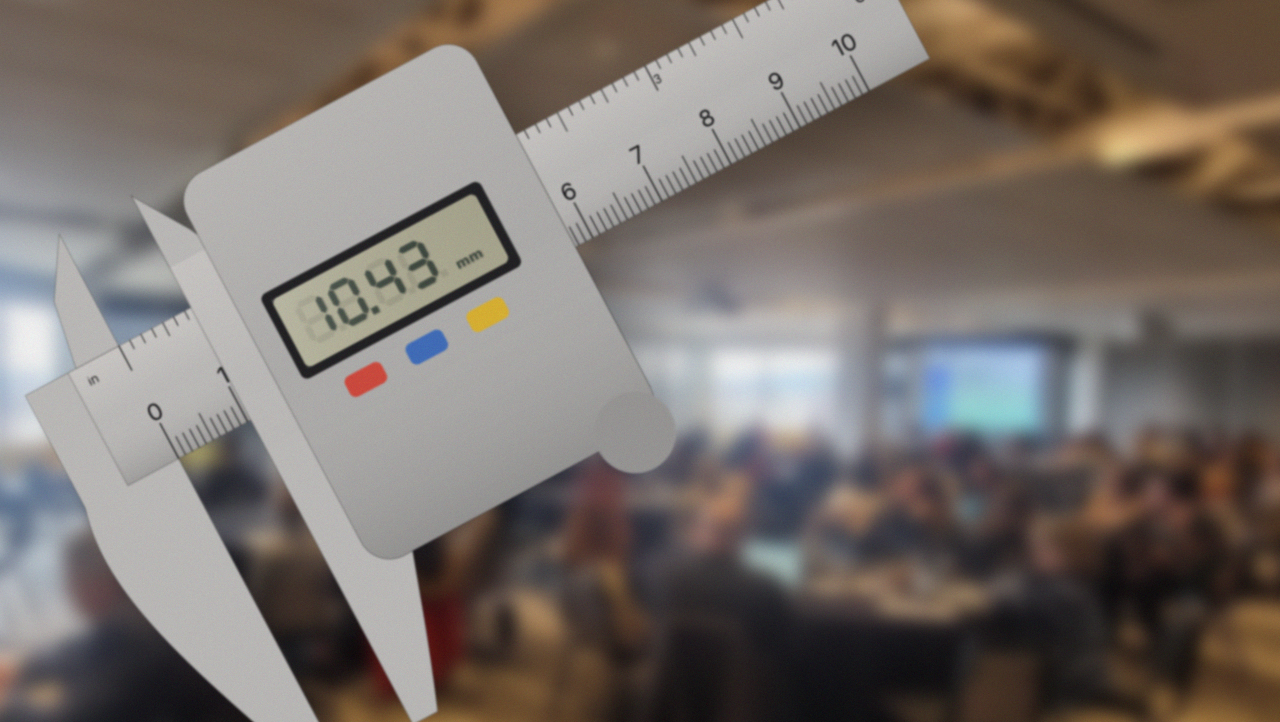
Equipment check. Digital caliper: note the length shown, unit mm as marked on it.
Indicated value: 10.43 mm
